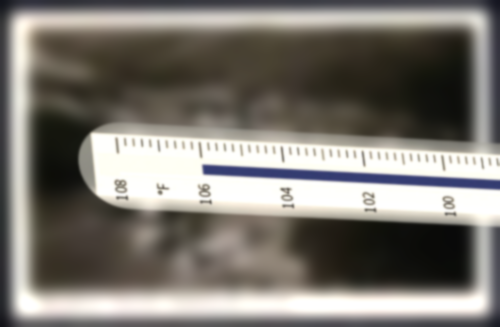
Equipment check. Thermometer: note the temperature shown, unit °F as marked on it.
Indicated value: 106 °F
